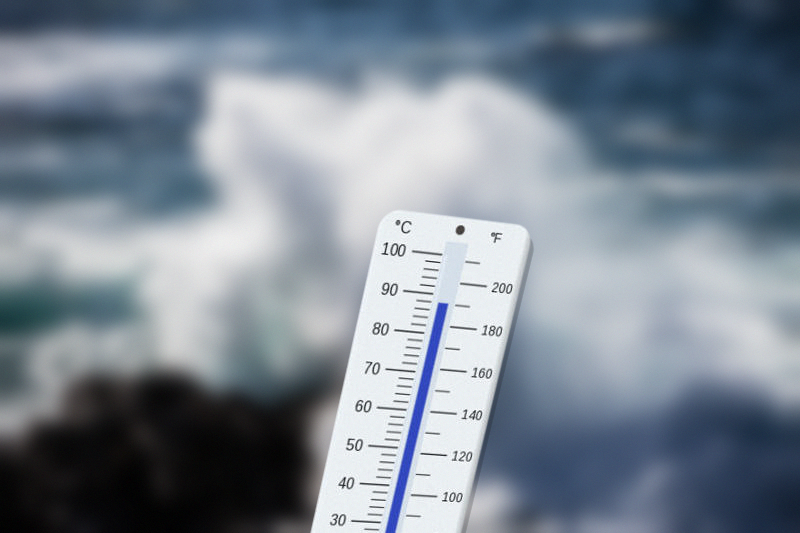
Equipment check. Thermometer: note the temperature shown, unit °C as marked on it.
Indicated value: 88 °C
